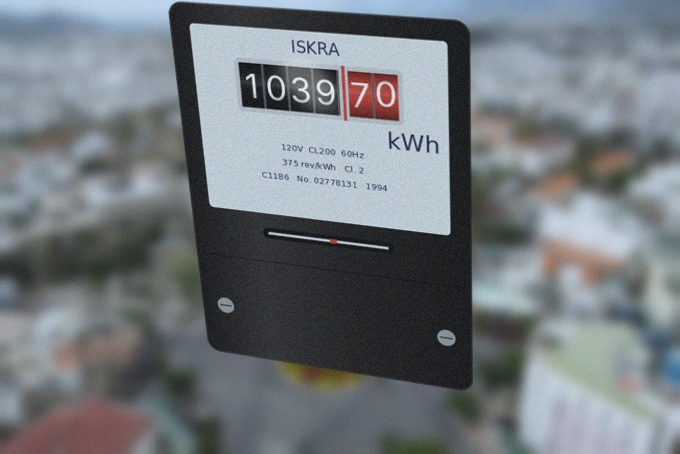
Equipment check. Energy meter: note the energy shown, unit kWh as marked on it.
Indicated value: 1039.70 kWh
